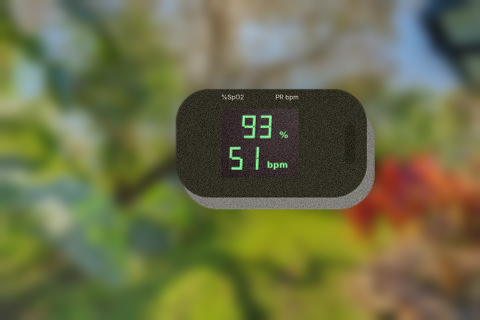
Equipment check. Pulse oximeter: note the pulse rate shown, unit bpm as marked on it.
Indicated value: 51 bpm
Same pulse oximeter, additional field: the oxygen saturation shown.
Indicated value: 93 %
